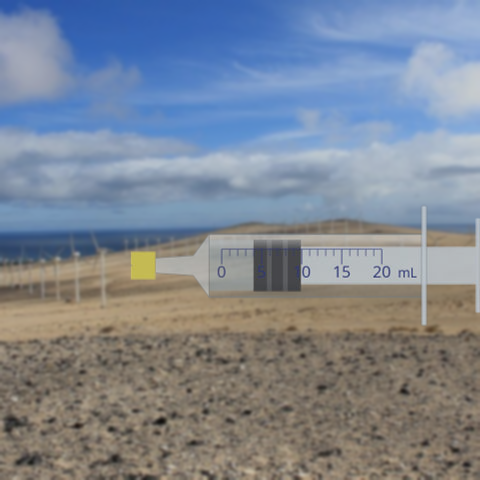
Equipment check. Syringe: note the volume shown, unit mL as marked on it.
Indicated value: 4 mL
